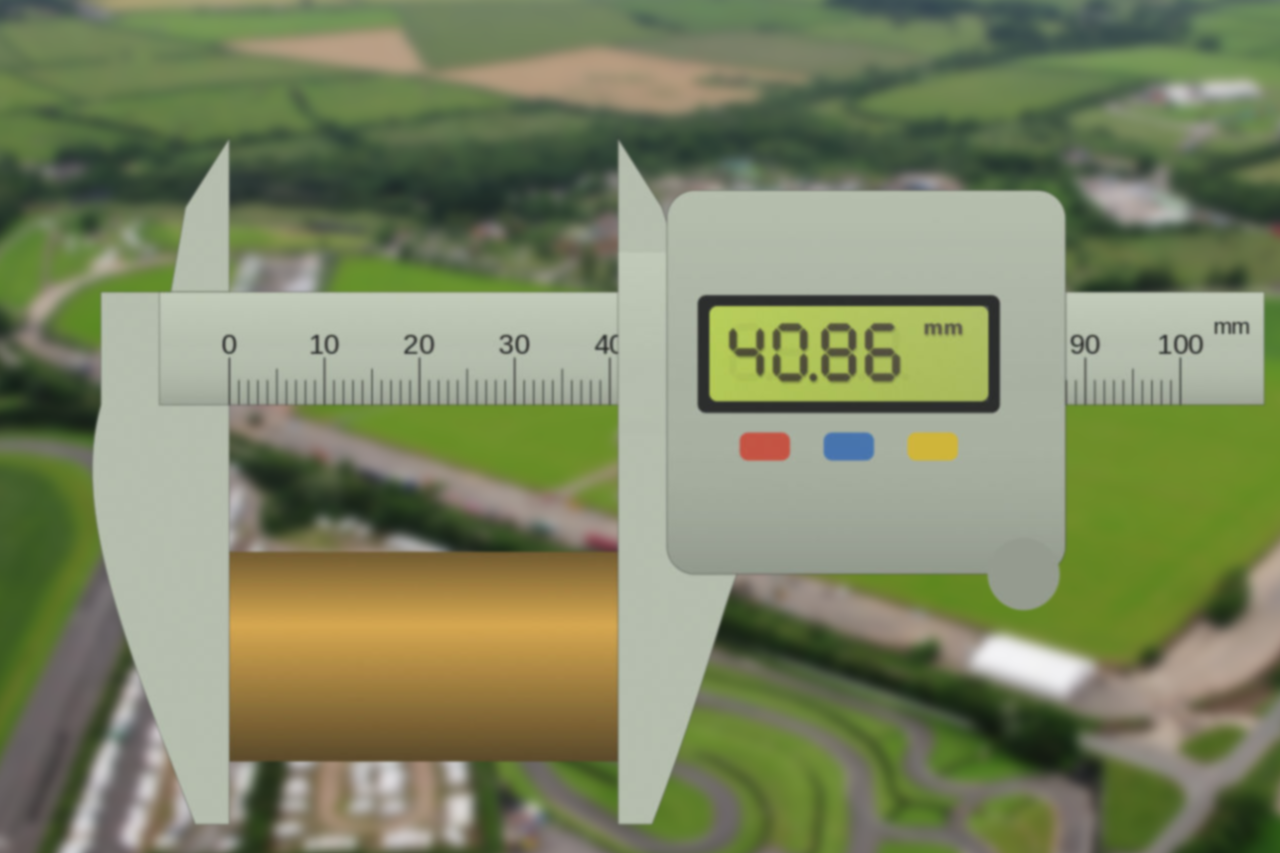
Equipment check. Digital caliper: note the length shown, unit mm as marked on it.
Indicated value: 40.86 mm
